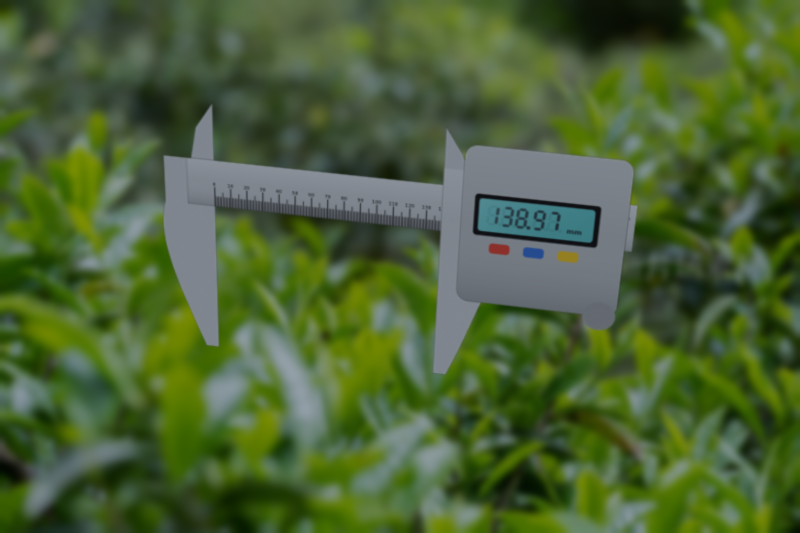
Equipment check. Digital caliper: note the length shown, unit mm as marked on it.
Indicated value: 138.97 mm
